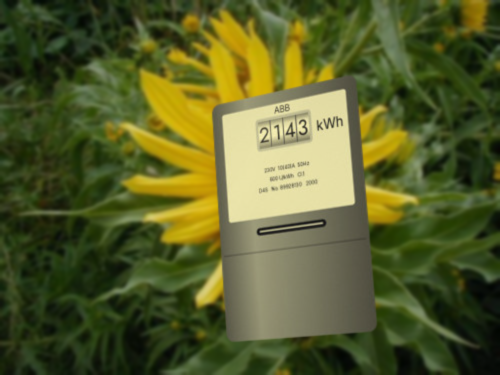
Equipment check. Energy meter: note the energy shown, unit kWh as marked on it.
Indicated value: 2143 kWh
